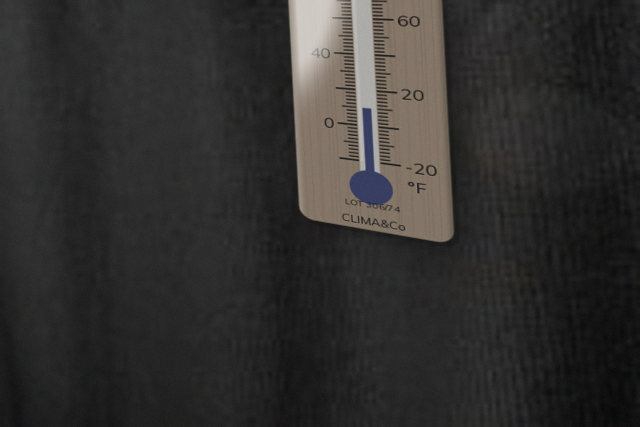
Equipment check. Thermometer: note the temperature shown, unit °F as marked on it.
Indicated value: 10 °F
